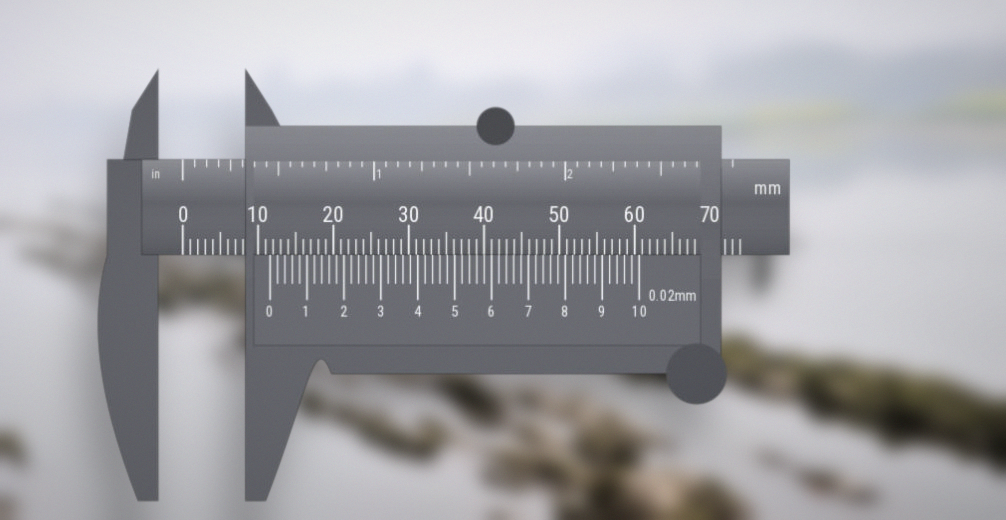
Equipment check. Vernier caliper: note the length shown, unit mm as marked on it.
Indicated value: 11.6 mm
